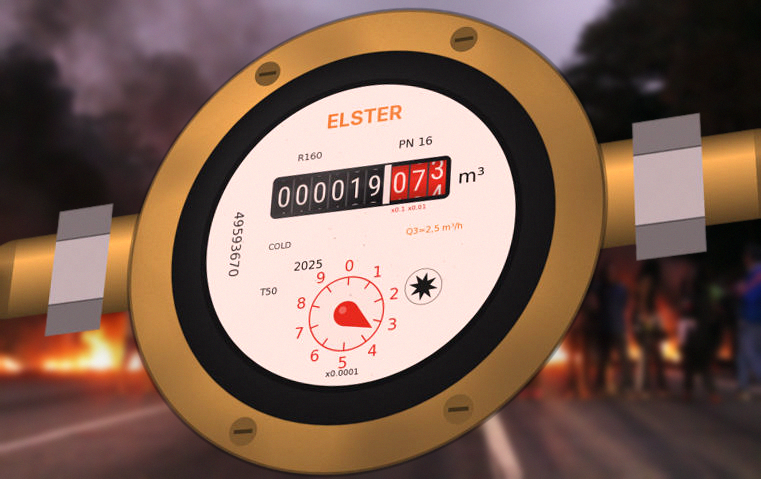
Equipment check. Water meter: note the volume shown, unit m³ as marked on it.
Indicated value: 19.0733 m³
